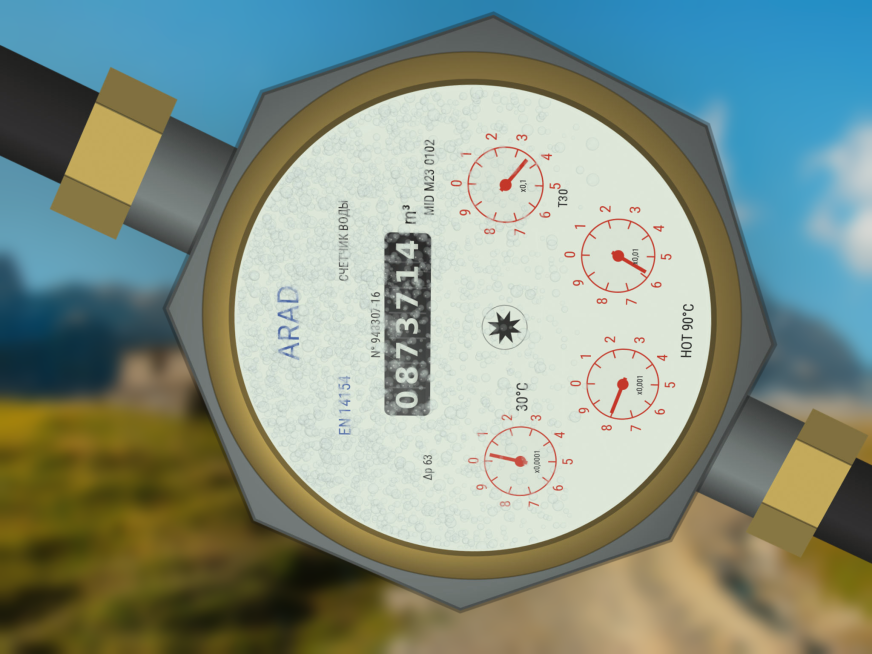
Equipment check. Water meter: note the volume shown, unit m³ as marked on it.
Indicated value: 873714.3580 m³
